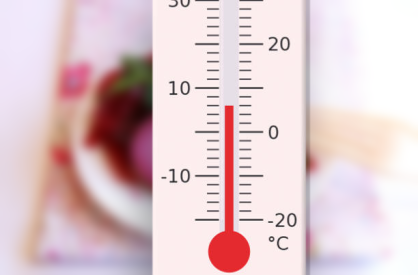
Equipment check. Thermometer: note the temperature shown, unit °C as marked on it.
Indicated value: 6 °C
